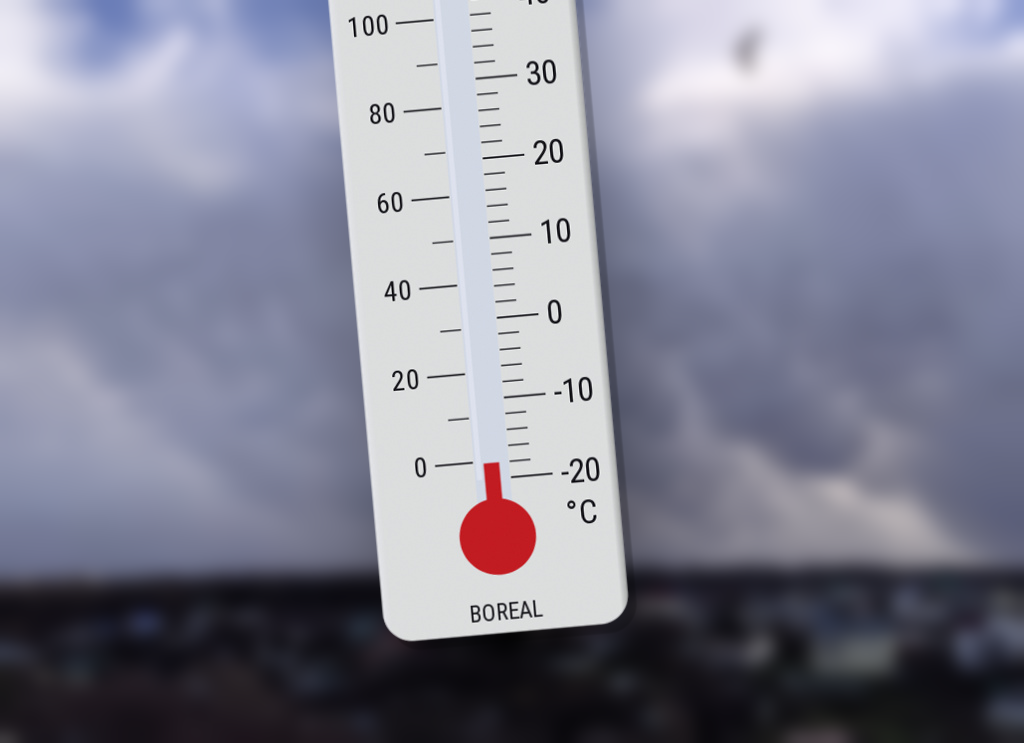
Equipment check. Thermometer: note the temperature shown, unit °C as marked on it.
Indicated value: -18 °C
